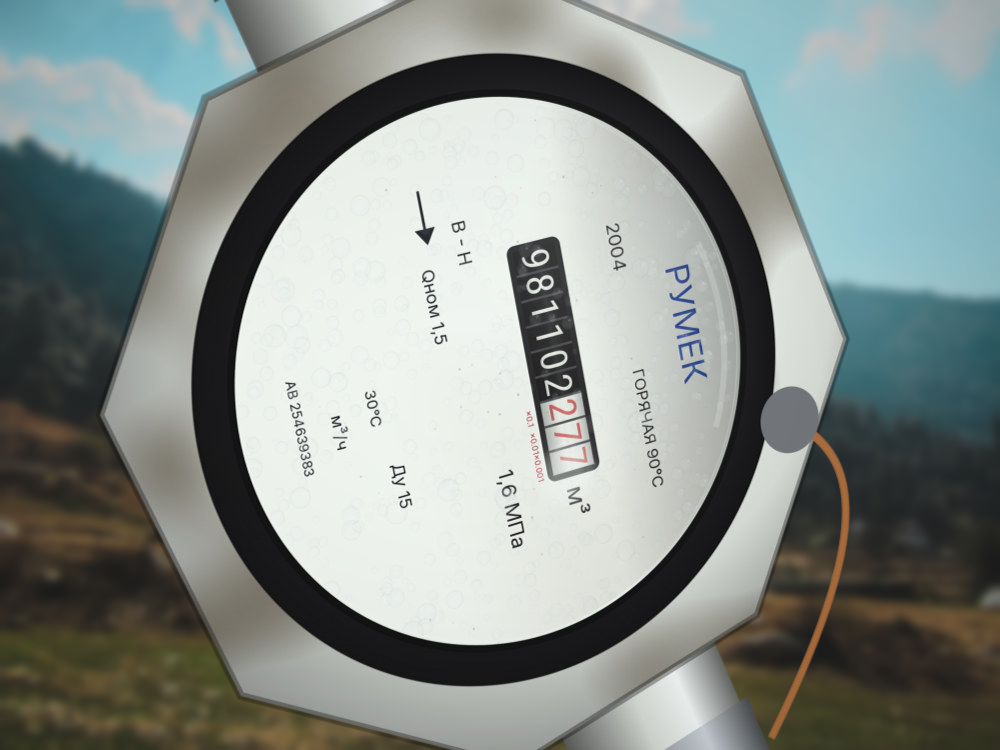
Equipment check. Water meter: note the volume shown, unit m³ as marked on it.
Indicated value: 981102.277 m³
